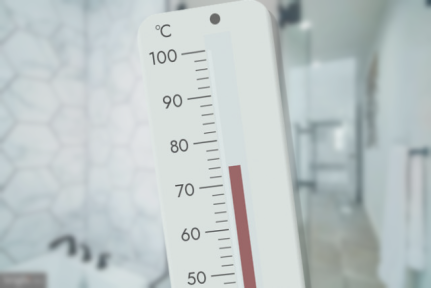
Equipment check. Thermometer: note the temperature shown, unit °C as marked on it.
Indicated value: 74 °C
